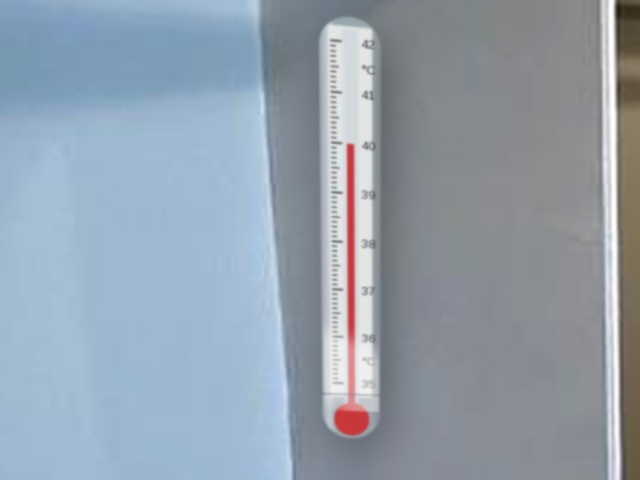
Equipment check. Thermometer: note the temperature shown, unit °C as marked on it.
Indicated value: 40 °C
